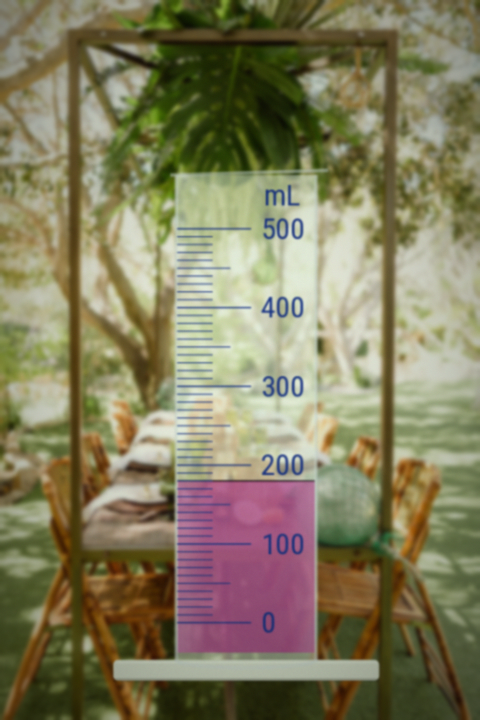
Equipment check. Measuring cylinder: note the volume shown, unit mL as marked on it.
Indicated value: 180 mL
